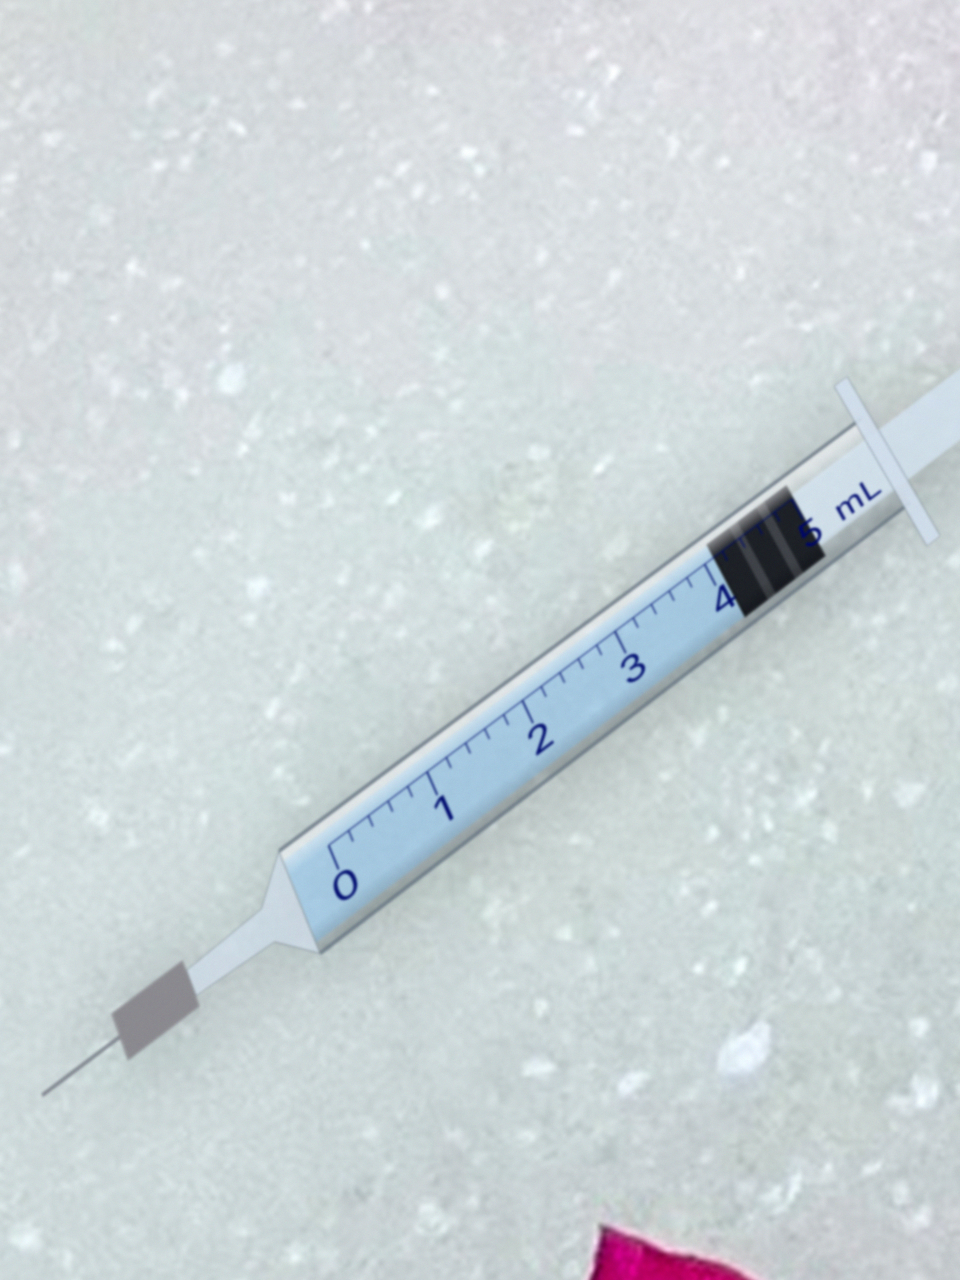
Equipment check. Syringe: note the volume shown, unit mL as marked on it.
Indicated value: 4.1 mL
